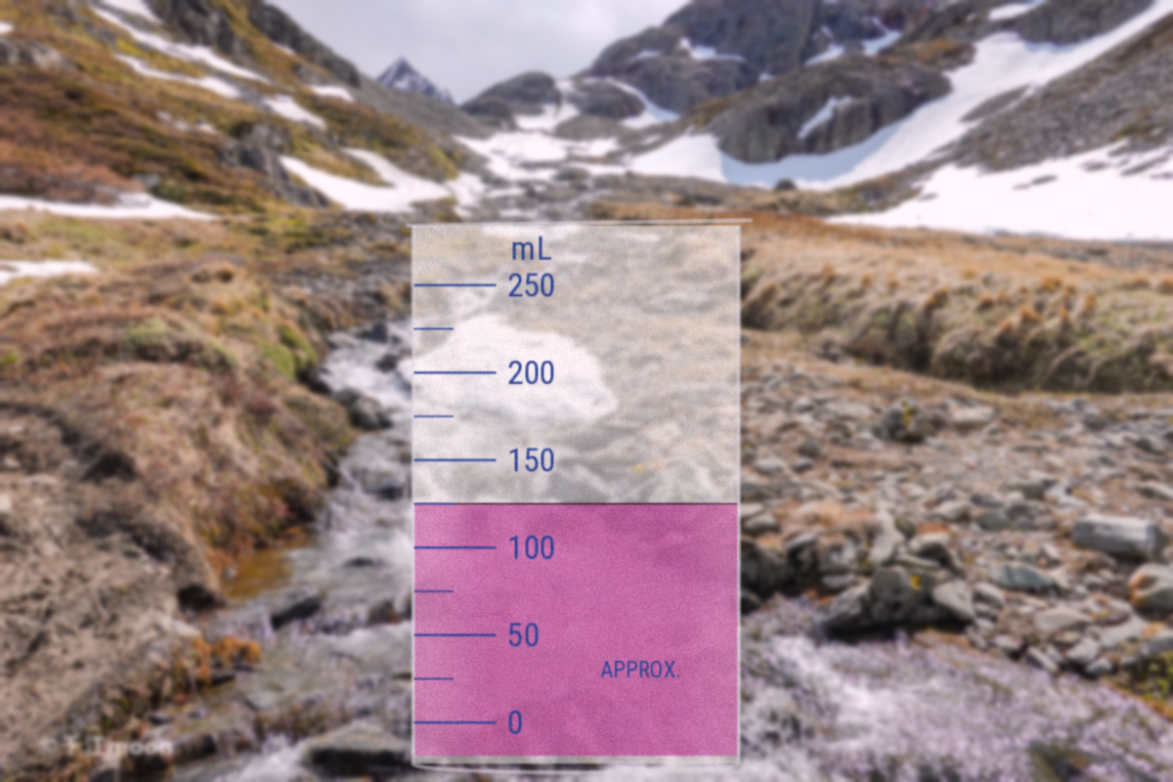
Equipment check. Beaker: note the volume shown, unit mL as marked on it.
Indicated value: 125 mL
